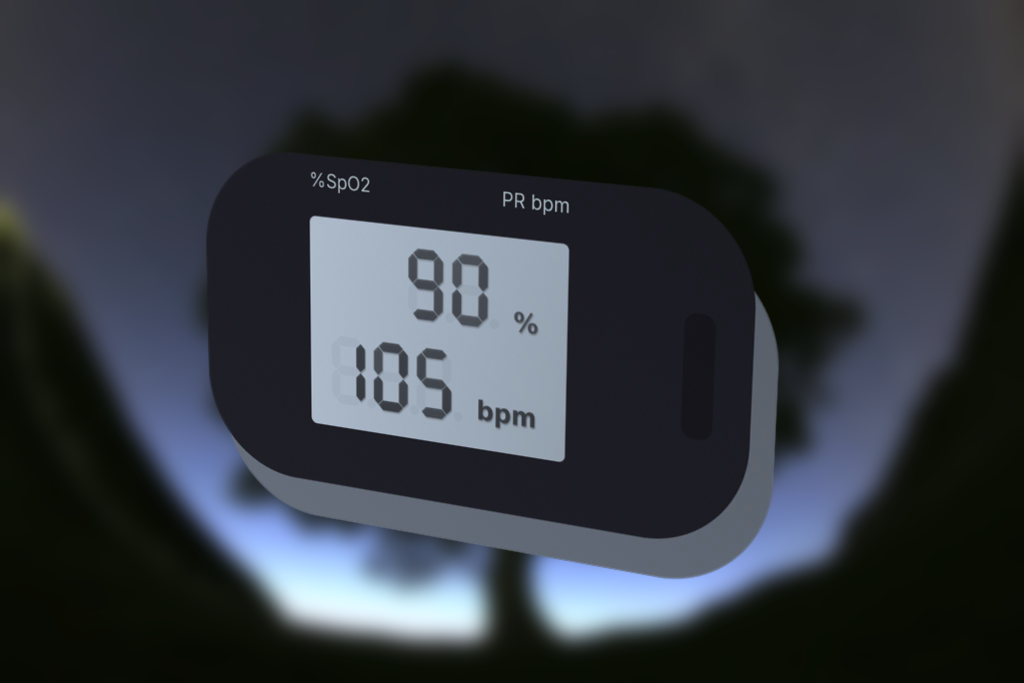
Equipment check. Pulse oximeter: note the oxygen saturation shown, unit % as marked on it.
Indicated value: 90 %
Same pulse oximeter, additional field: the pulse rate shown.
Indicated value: 105 bpm
